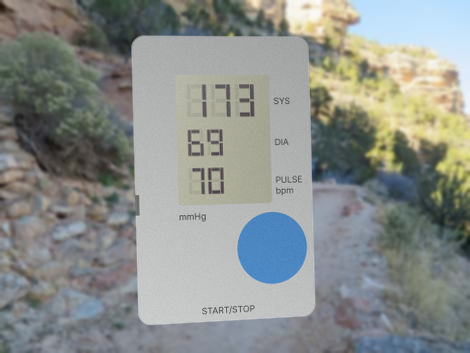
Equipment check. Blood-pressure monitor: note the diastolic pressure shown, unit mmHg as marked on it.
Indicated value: 69 mmHg
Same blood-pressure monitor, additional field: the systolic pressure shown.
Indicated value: 173 mmHg
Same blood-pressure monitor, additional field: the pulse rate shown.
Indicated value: 70 bpm
